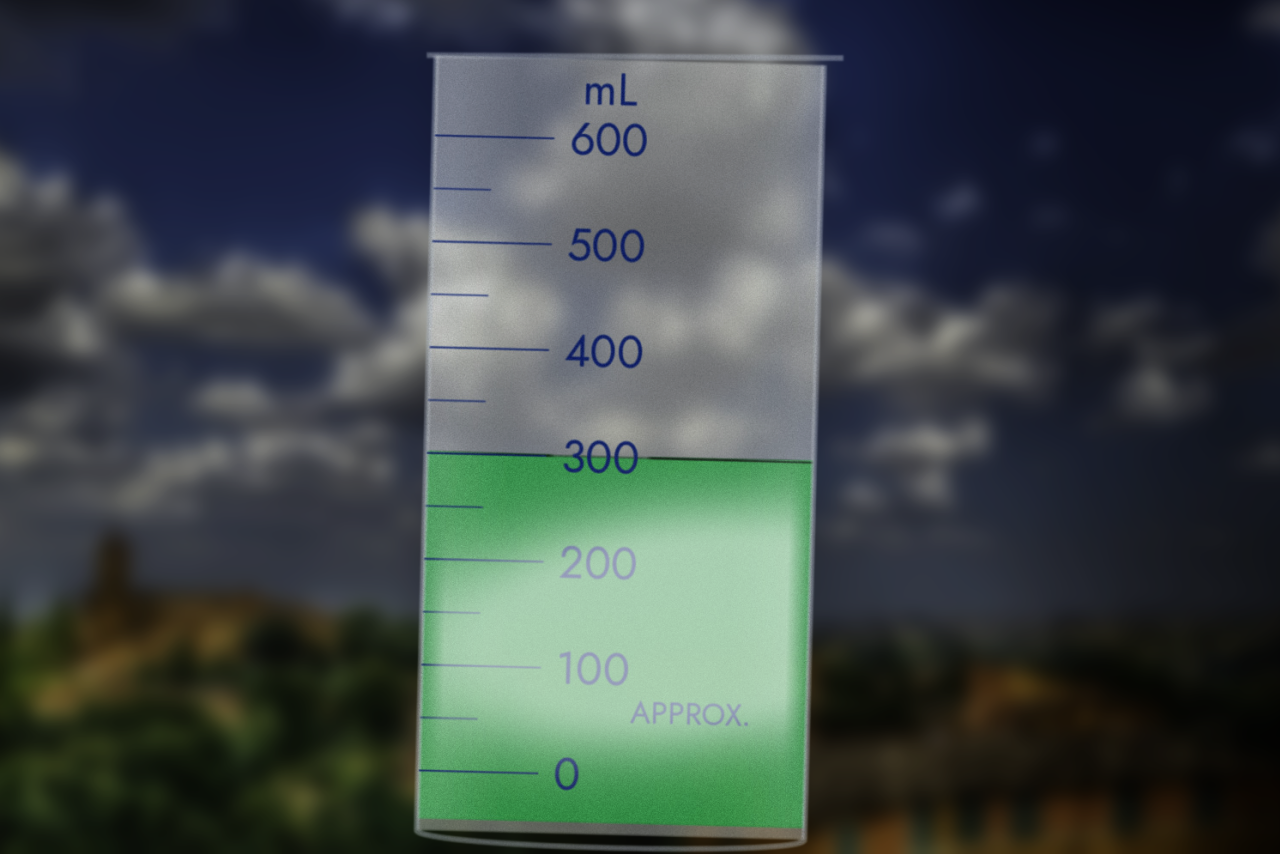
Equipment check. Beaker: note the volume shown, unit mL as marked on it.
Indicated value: 300 mL
